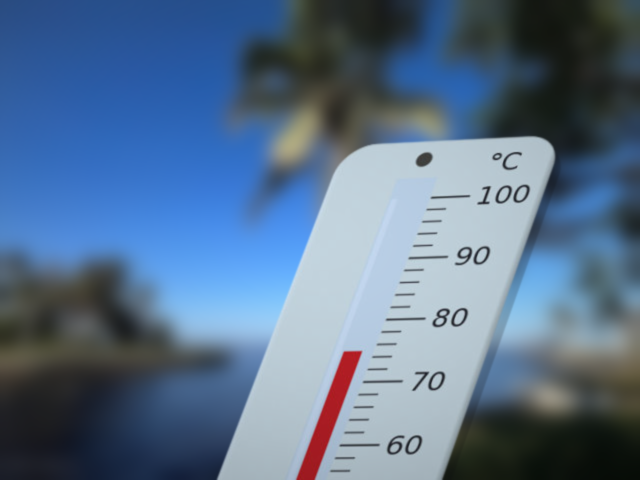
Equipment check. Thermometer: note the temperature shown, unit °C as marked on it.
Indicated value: 75 °C
